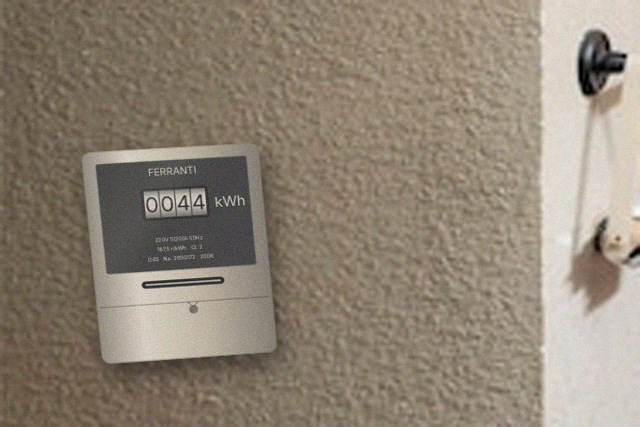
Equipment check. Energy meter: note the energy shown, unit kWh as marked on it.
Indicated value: 44 kWh
